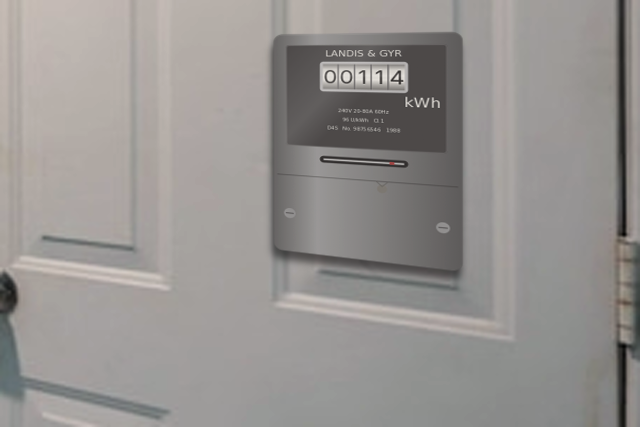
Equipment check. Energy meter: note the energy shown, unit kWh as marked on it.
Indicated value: 114 kWh
